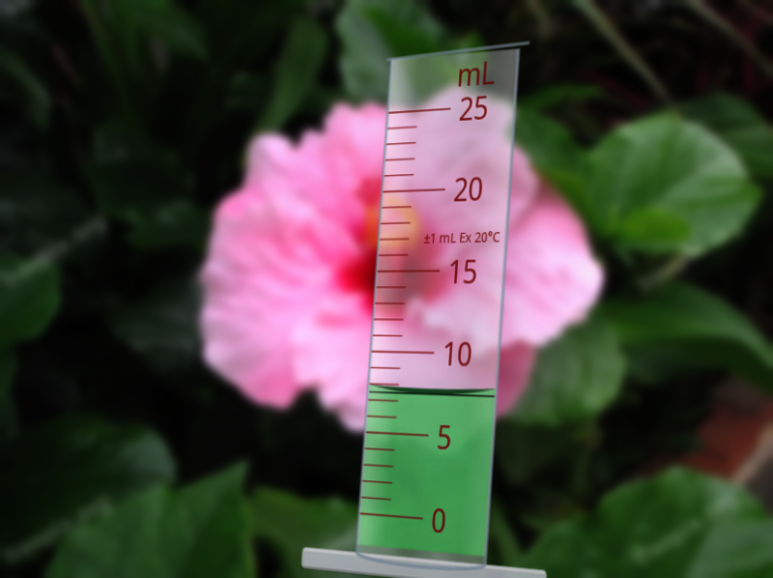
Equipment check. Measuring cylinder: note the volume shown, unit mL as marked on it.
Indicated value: 7.5 mL
